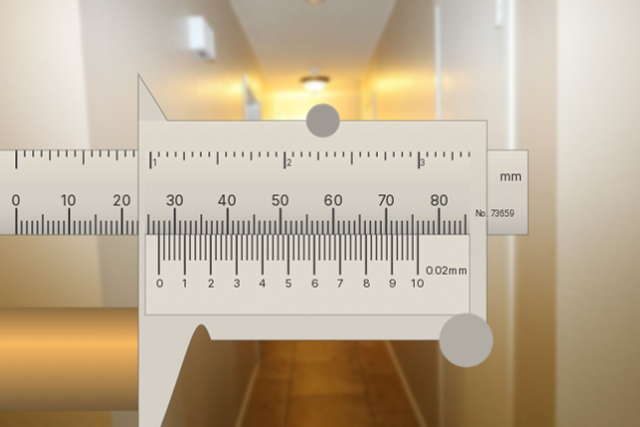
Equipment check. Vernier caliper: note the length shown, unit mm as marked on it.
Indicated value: 27.0 mm
